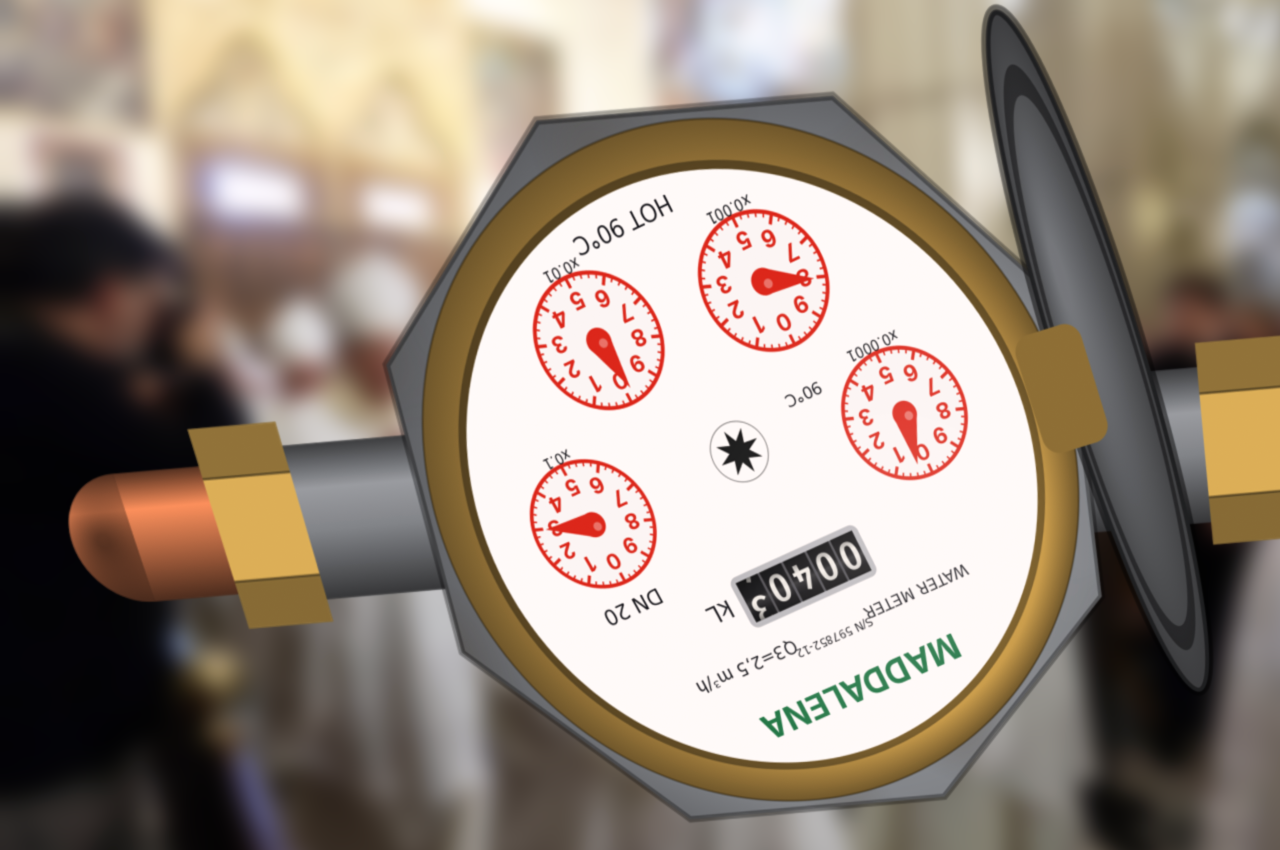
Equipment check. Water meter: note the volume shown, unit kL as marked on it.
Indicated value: 403.2980 kL
